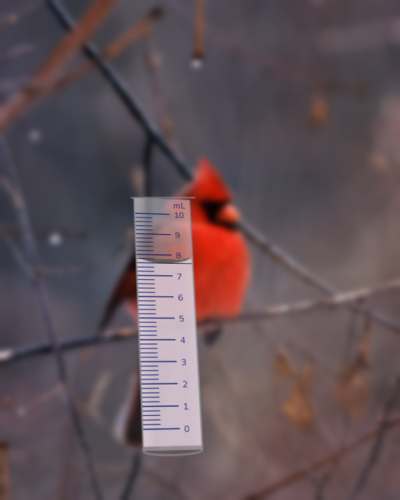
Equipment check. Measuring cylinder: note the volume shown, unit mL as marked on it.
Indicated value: 7.6 mL
